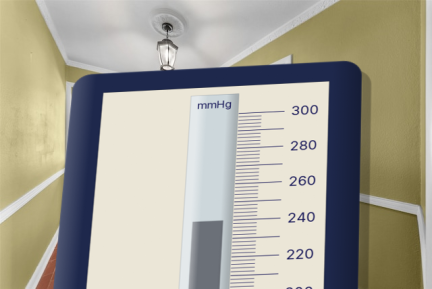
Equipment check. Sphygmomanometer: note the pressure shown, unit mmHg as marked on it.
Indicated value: 240 mmHg
